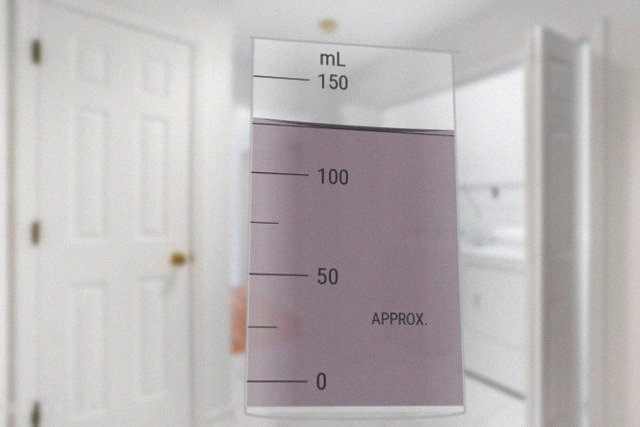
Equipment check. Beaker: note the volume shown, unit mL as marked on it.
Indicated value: 125 mL
